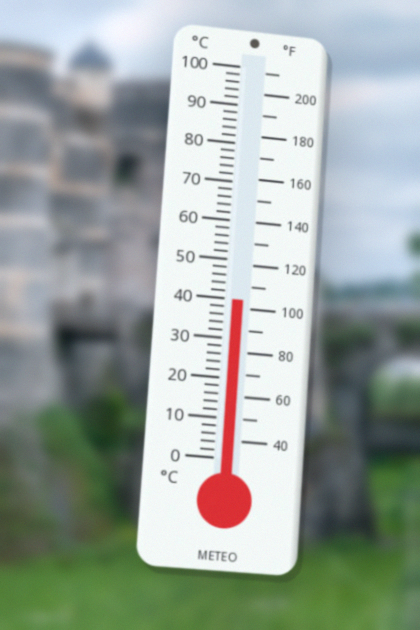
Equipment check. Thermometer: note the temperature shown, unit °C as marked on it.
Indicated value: 40 °C
